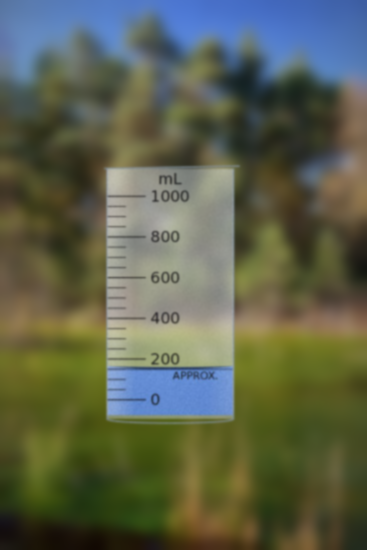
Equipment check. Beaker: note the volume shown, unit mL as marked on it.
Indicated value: 150 mL
